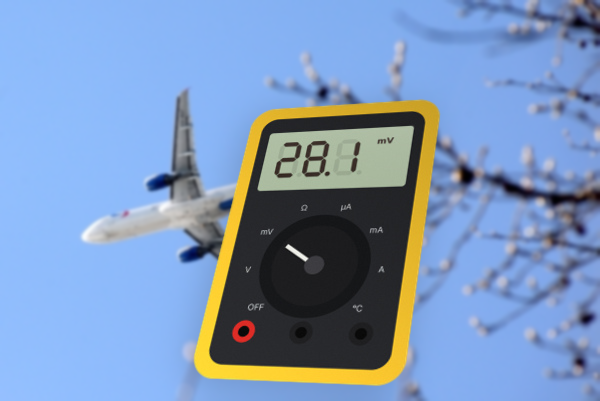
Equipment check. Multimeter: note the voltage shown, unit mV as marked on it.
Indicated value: 28.1 mV
